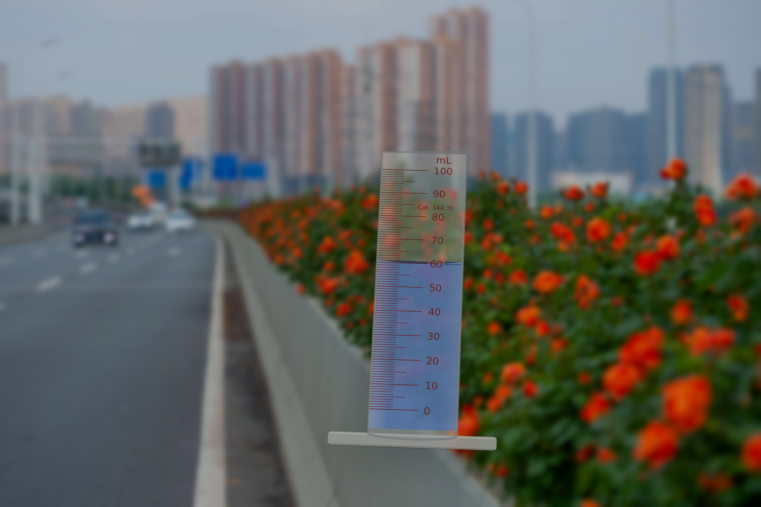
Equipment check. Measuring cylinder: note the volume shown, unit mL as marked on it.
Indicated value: 60 mL
